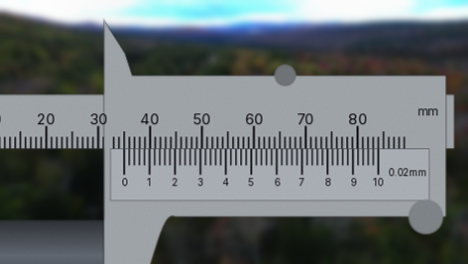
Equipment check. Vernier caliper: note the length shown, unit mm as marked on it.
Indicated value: 35.0 mm
